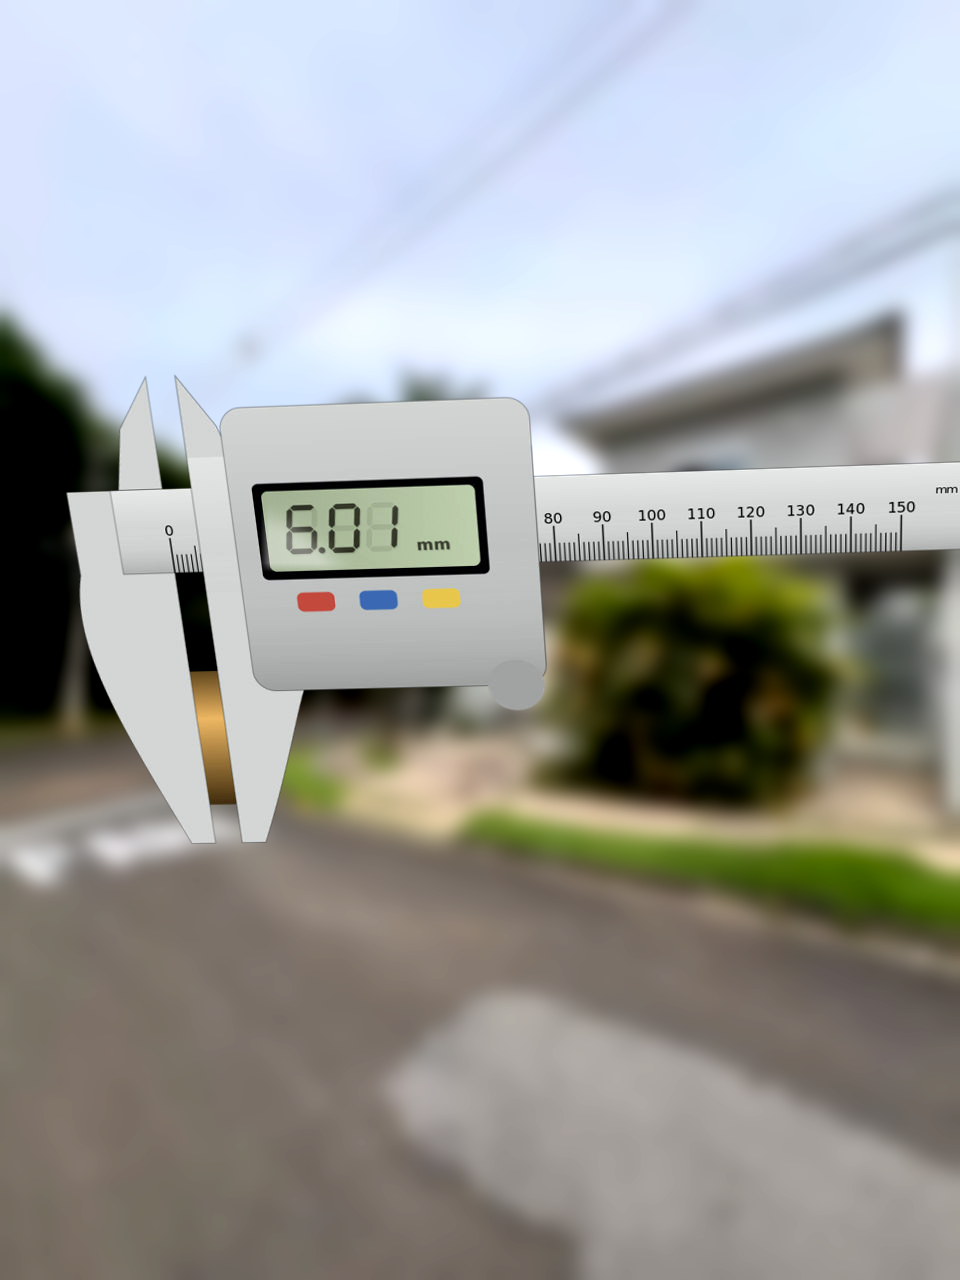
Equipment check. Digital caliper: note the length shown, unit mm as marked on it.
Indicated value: 6.01 mm
